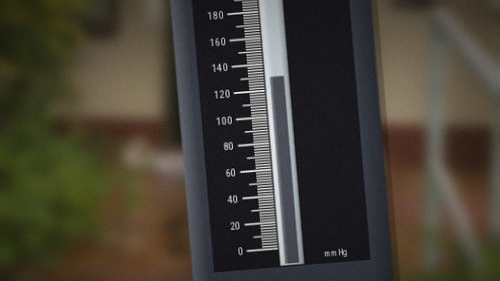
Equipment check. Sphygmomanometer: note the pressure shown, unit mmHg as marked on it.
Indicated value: 130 mmHg
